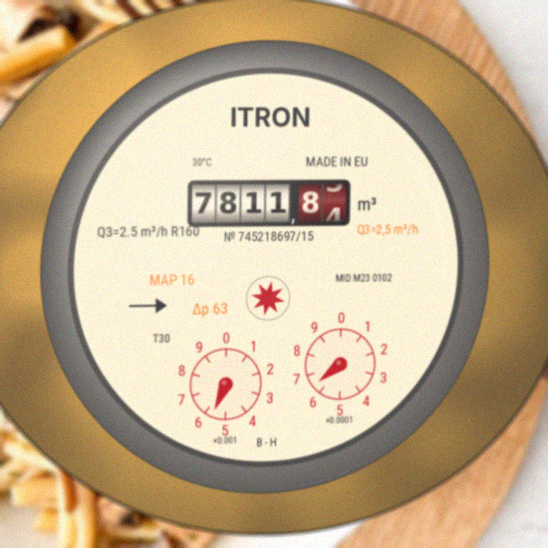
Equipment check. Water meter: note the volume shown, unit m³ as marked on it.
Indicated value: 7811.8356 m³
